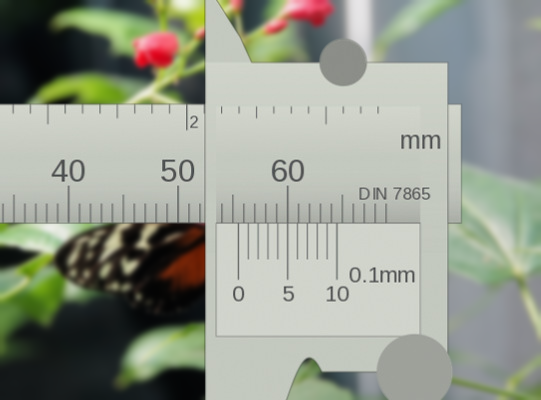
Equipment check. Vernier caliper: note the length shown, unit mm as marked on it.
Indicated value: 55.5 mm
